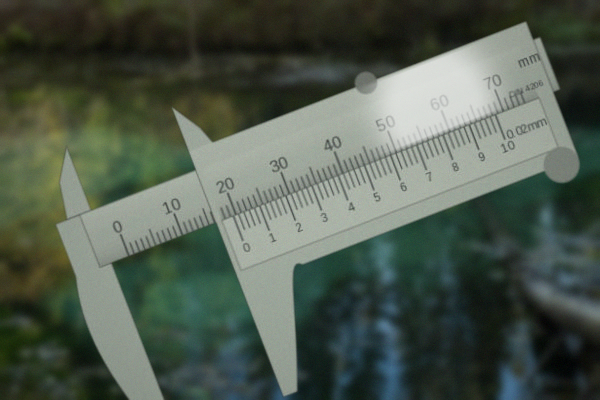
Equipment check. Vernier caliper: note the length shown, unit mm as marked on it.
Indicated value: 19.5 mm
